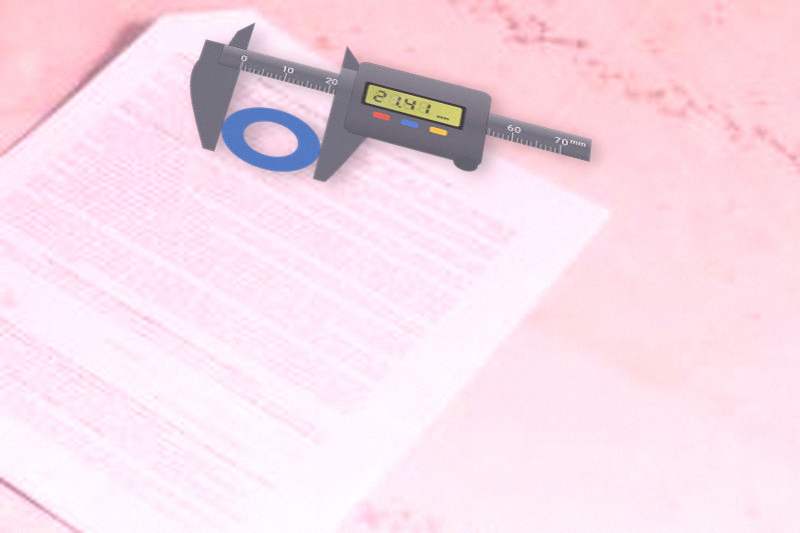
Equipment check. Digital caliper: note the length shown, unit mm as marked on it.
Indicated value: 21.41 mm
